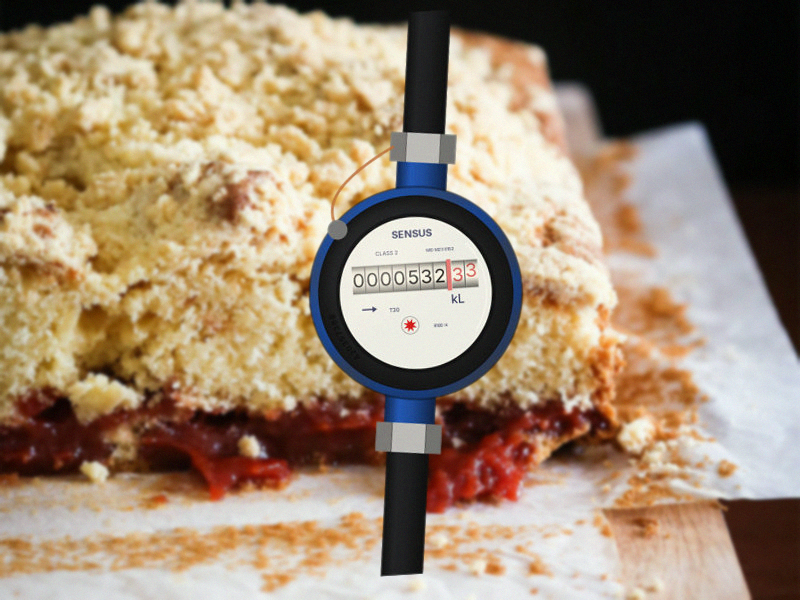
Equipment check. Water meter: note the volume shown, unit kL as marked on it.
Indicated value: 532.33 kL
